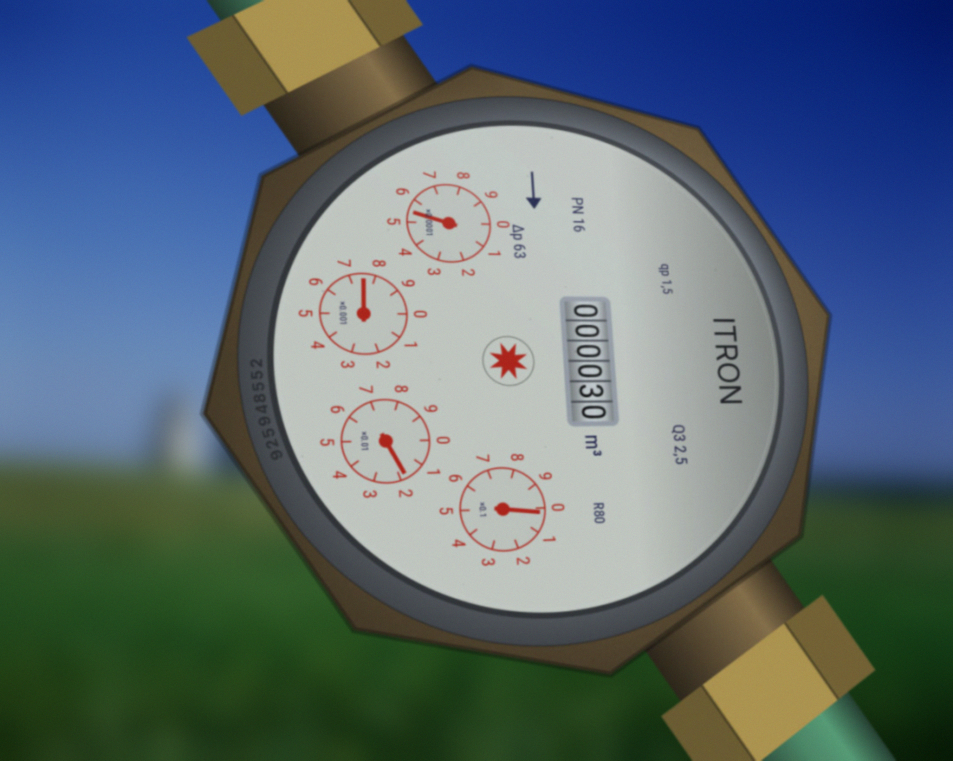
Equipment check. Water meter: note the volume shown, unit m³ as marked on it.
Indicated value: 30.0175 m³
